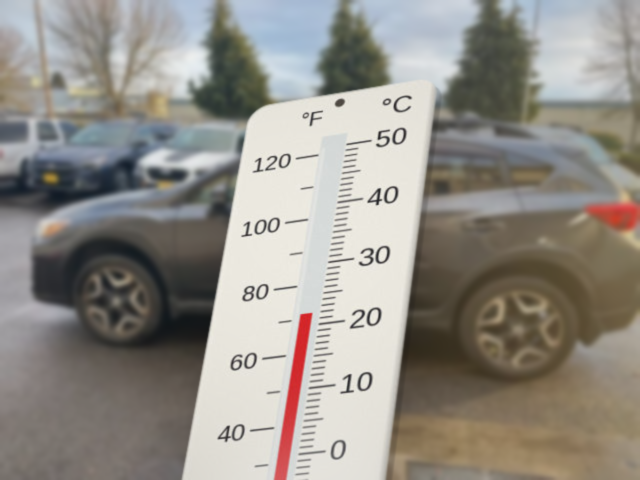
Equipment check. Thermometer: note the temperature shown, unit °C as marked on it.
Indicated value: 22 °C
